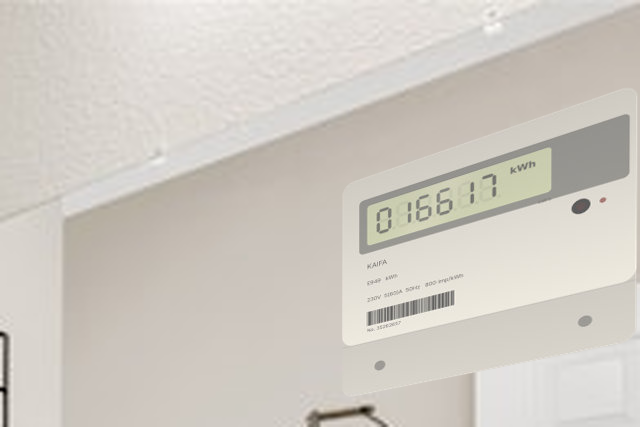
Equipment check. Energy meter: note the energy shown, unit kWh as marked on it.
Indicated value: 16617 kWh
